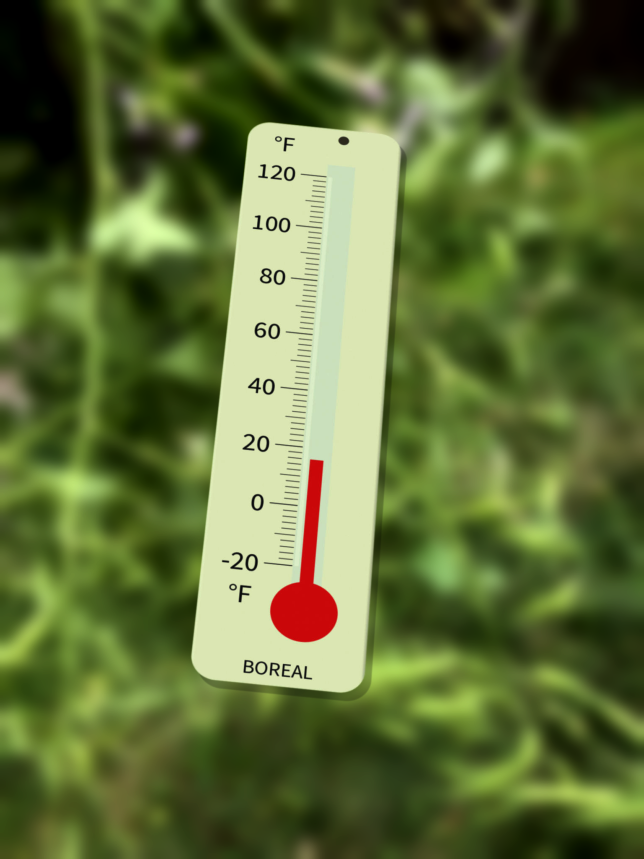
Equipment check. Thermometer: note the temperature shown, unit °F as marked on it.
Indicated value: 16 °F
